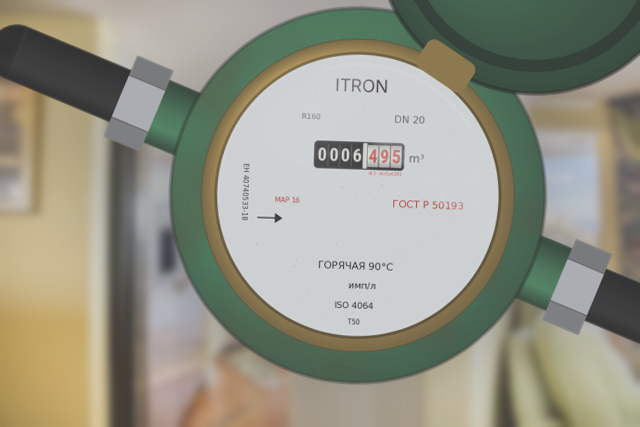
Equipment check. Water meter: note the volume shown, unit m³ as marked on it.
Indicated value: 6.495 m³
